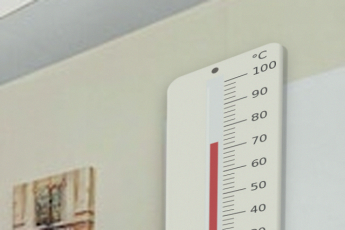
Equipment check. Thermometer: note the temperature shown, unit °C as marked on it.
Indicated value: 74 °C
